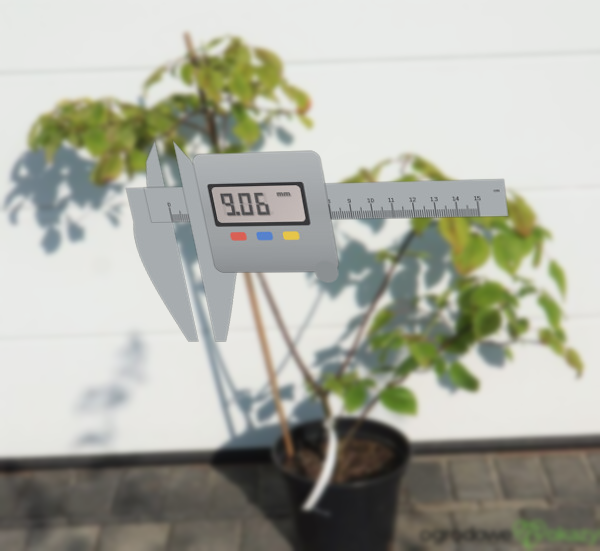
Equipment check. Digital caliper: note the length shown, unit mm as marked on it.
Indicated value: 9.06 mm
